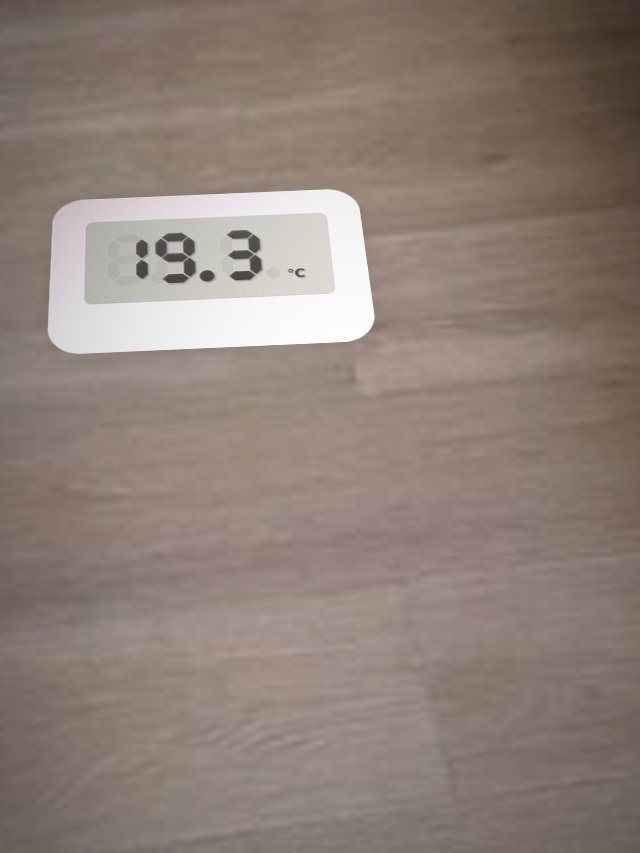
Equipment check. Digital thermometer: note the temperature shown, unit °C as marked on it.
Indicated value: 19.3 °C
